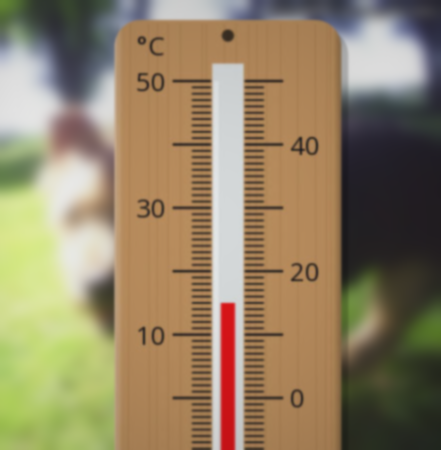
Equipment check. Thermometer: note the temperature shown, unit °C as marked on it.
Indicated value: 15 °C
